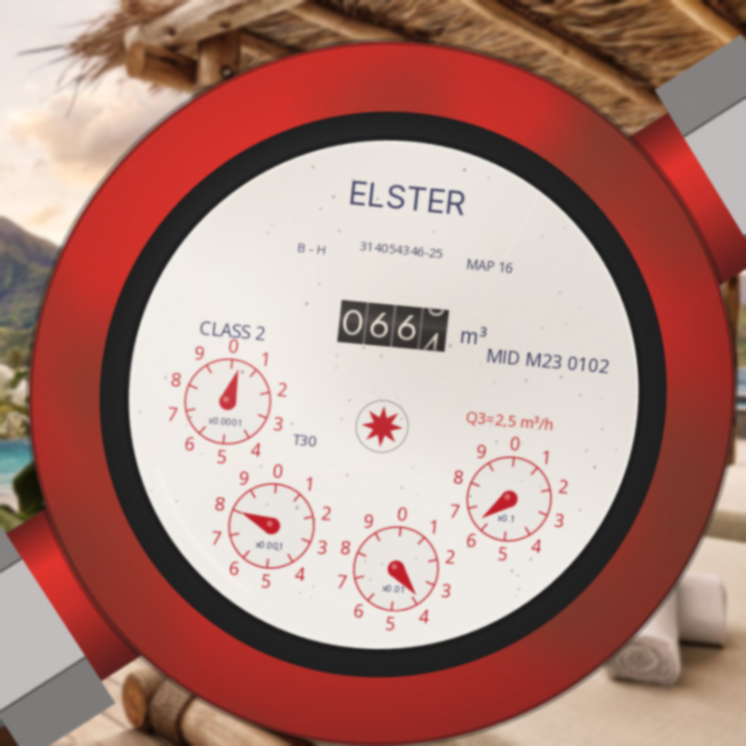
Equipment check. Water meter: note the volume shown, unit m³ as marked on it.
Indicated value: 663.6380 m³
